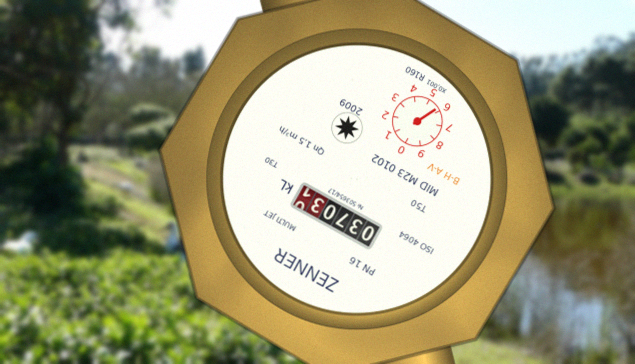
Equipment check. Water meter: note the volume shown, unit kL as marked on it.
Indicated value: 370.305 kL
